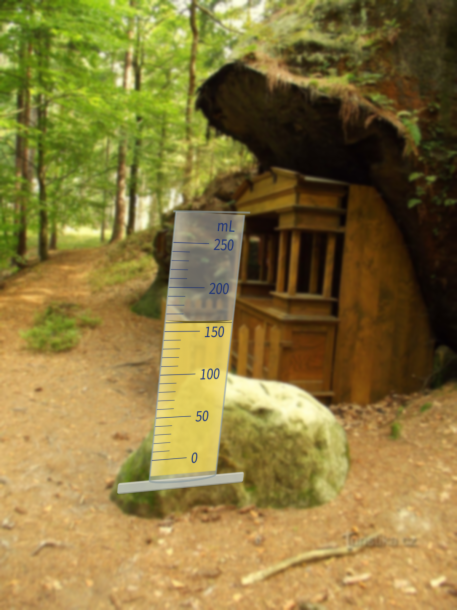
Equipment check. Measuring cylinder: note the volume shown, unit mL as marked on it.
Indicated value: 160 mL
